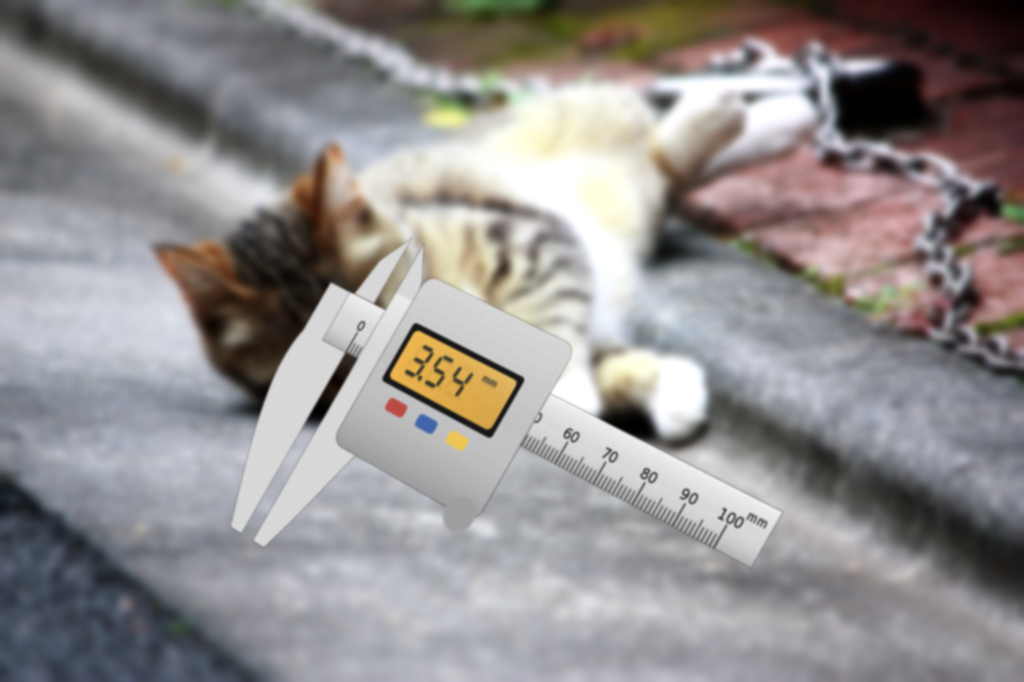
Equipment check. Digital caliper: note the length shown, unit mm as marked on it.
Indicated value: 3.54 mm
